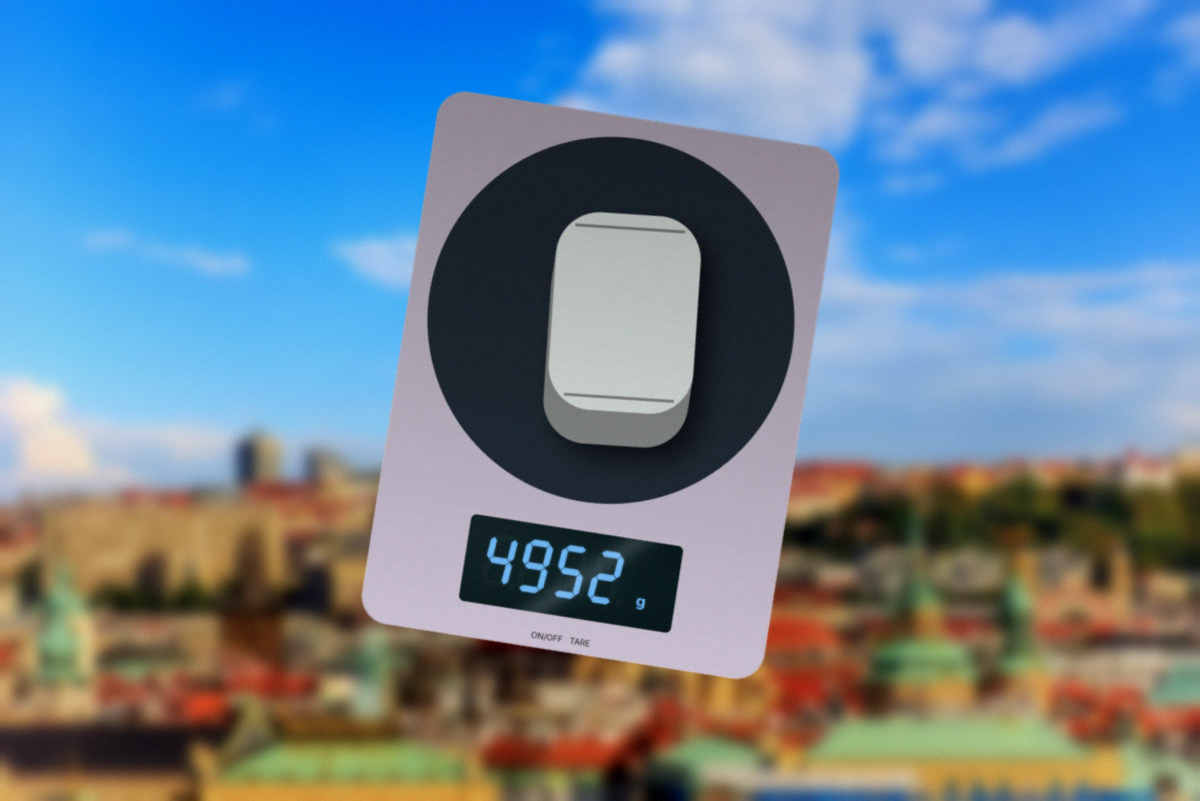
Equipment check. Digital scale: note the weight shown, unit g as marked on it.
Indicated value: 4952 g
